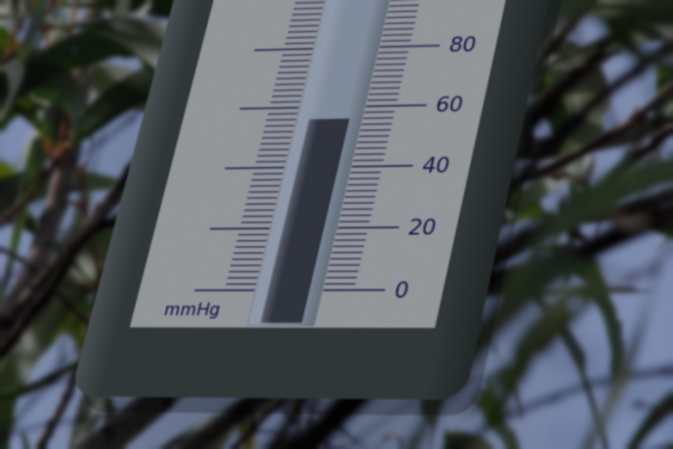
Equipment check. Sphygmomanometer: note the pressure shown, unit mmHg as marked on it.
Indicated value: 56 mmHg
